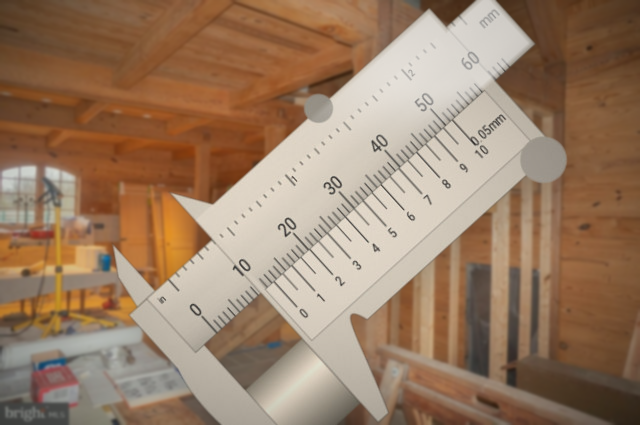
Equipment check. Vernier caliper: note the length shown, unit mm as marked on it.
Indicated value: 12.4 mm
